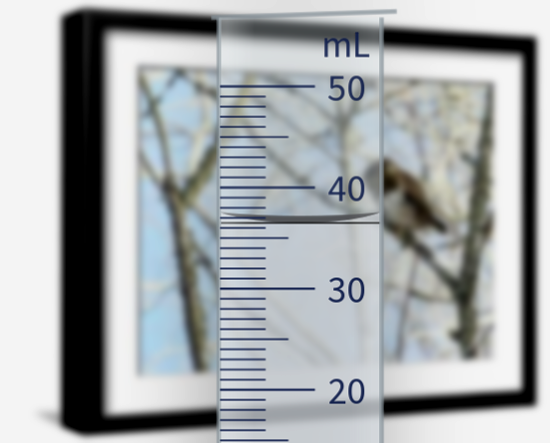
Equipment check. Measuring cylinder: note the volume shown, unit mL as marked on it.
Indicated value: 36.5 mL
